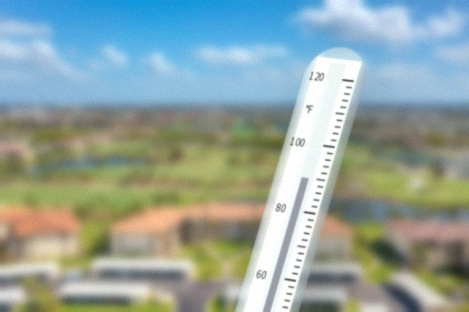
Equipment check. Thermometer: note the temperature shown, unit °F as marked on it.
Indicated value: 90 °F
